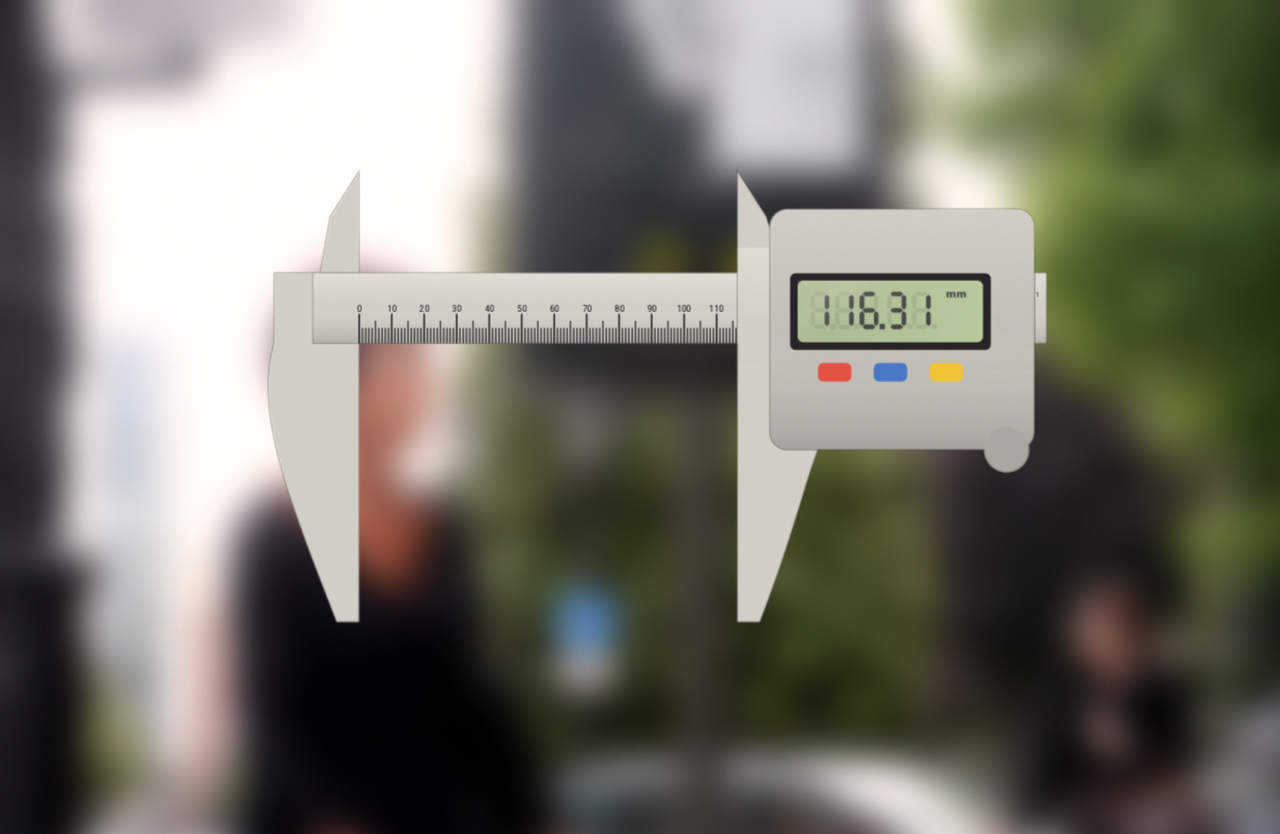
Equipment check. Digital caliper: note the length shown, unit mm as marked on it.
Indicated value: 116.31 mm
